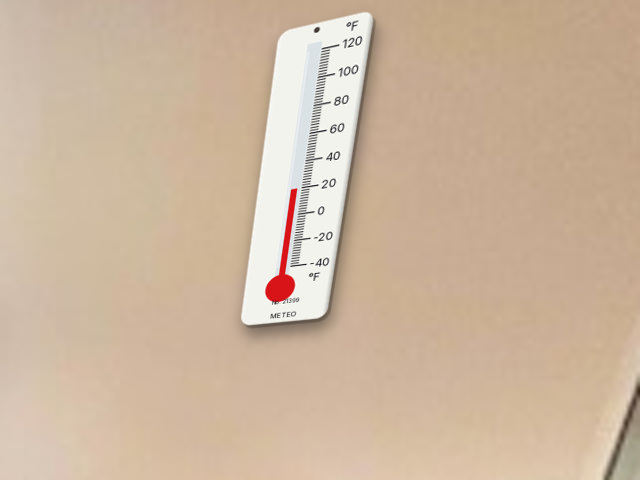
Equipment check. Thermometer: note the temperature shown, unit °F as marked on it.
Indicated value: 20 °F
